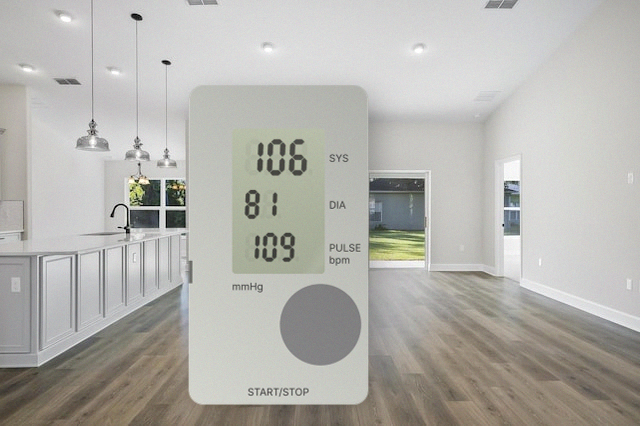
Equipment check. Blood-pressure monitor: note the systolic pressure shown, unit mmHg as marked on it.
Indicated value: 106 mmHg
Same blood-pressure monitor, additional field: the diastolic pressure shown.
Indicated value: 81 mmHg
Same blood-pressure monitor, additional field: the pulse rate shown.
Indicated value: 109 bpm
